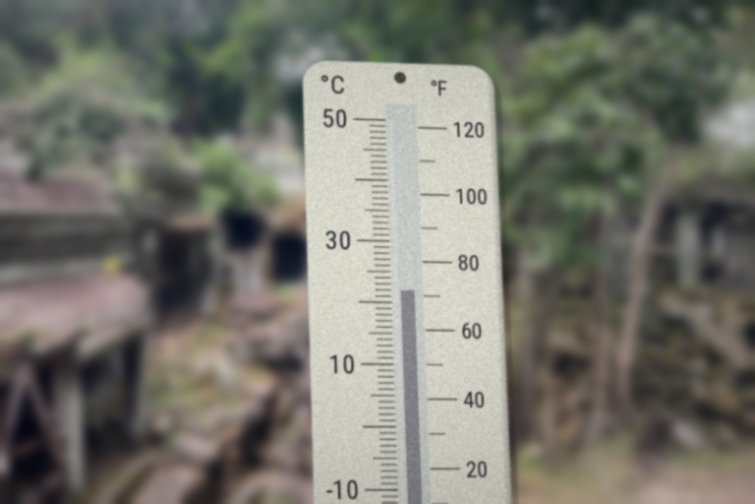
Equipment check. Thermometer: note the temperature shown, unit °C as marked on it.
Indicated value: 22 °C
